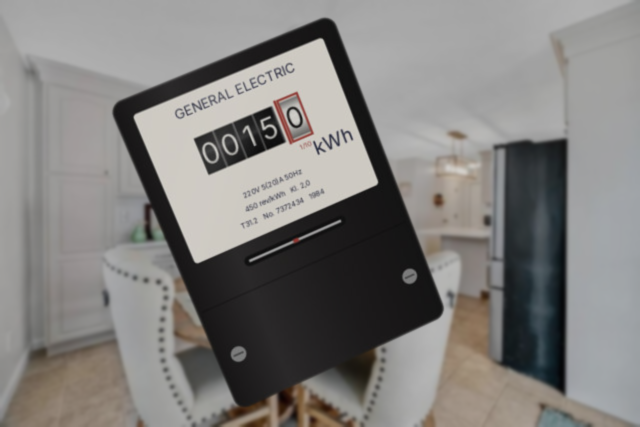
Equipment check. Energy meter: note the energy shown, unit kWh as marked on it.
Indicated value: 15.0 kWh
